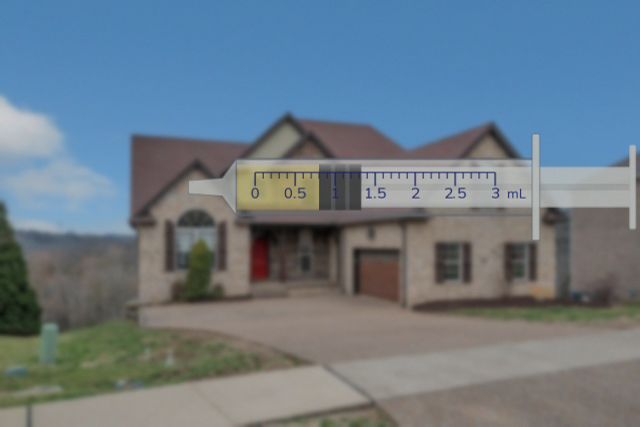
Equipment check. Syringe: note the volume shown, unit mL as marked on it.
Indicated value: 0.8 mL
